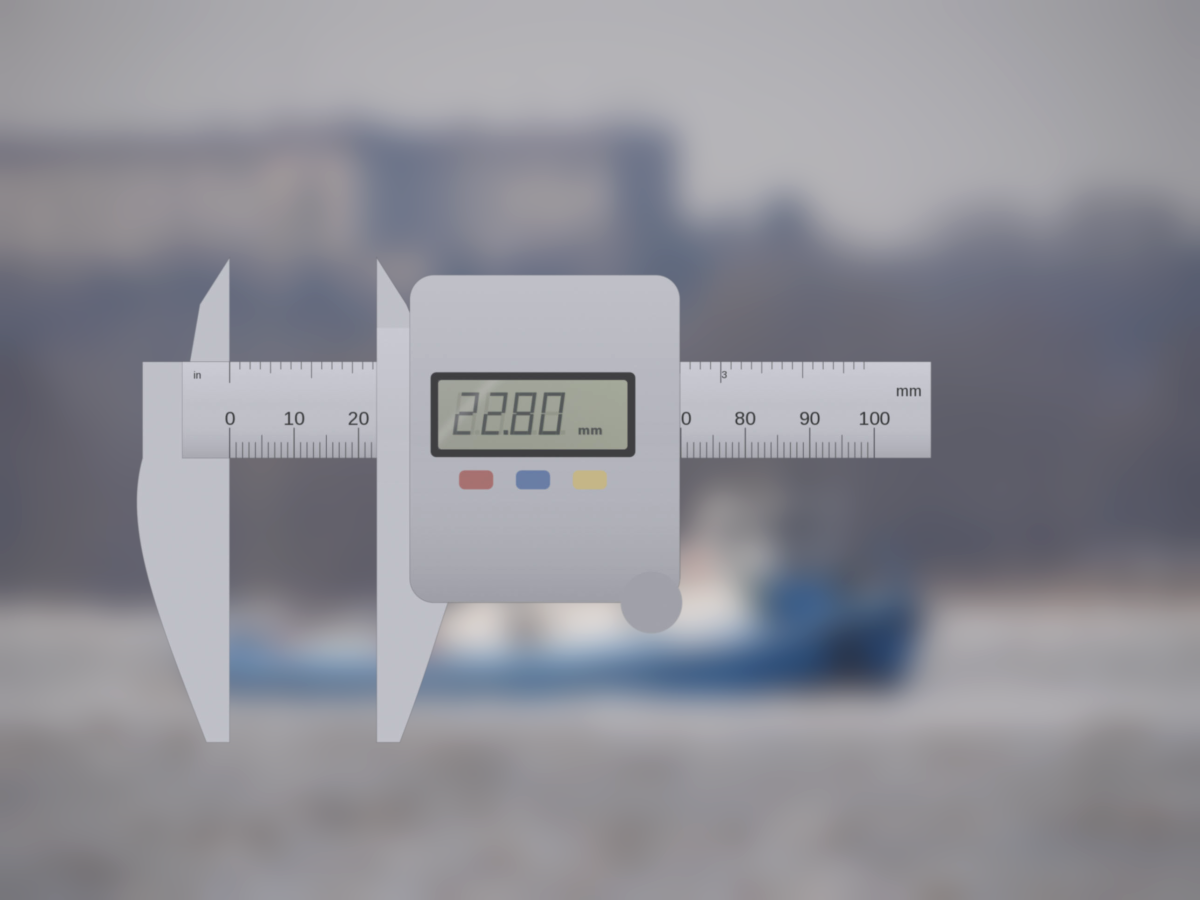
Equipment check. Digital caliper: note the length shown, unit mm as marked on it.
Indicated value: 22.80 mm
